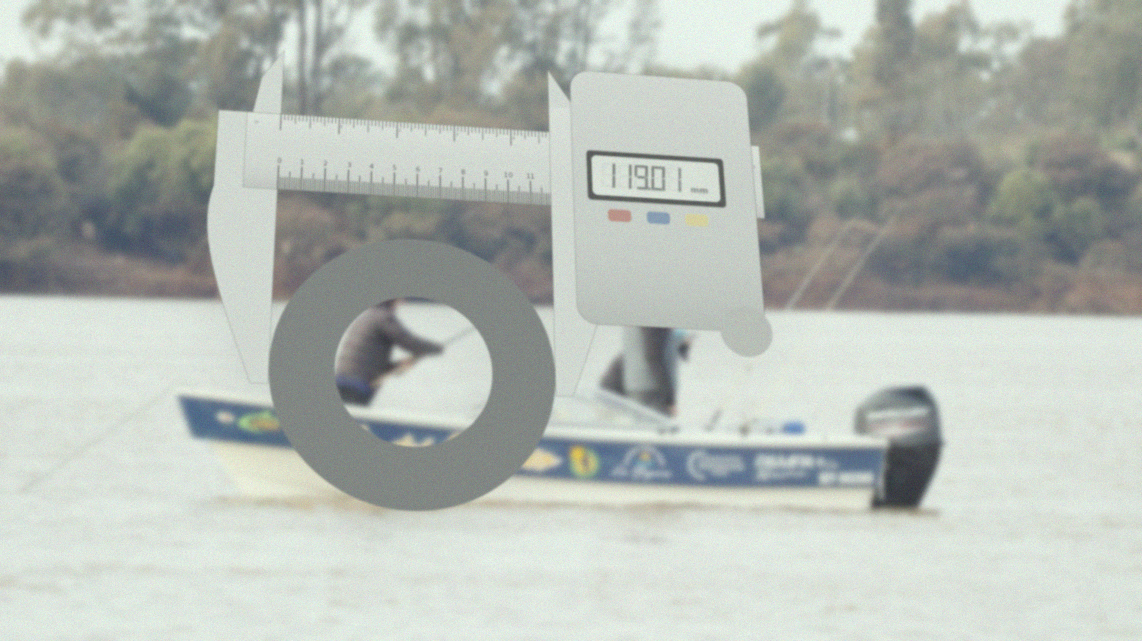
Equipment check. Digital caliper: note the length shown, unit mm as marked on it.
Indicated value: 119.01 mm
